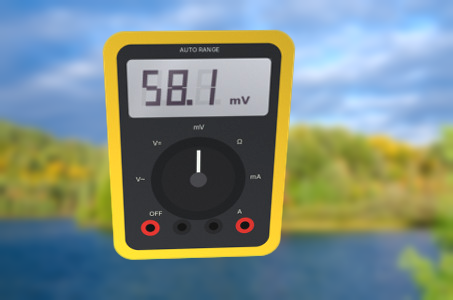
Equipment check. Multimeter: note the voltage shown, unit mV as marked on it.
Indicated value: 58.1 mV
